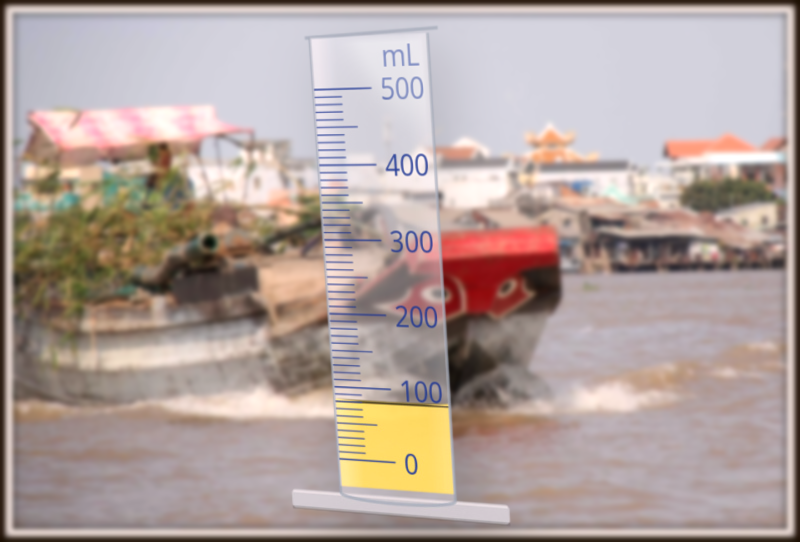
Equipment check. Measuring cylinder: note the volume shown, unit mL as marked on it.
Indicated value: 80 mL
